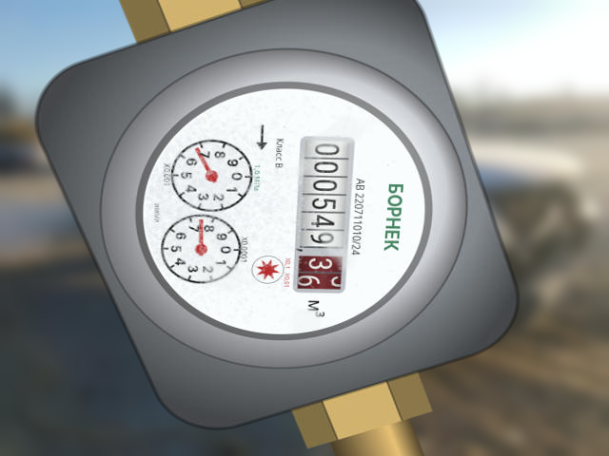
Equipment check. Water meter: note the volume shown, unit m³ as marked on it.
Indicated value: 549.3567 m³
